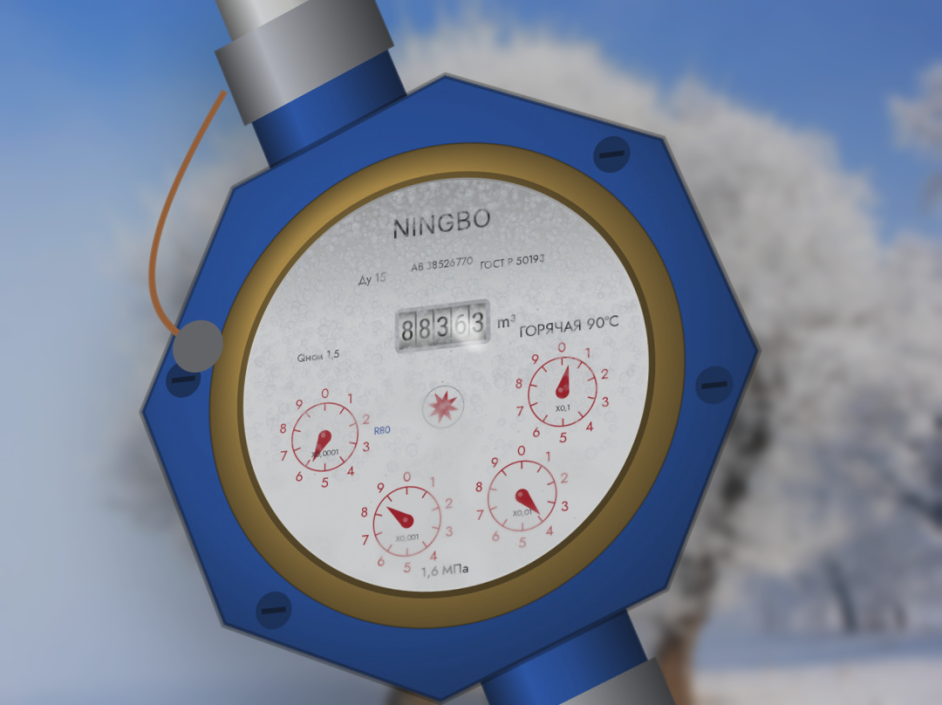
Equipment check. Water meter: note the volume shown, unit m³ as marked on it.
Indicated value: 88363.0385 m³
